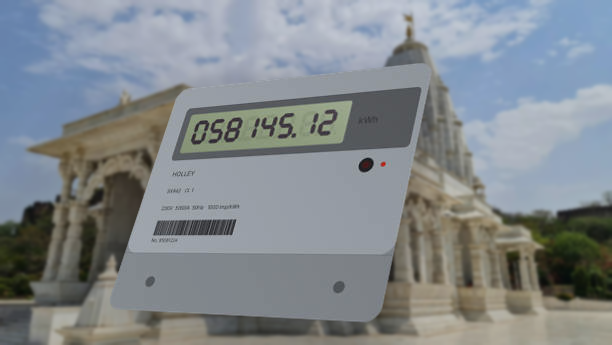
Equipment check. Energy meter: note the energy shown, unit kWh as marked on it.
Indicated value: 58145.12 kWh
